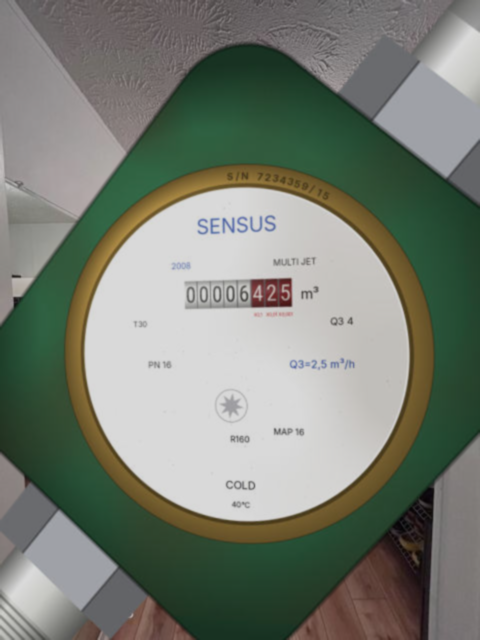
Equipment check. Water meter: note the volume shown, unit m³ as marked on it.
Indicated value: 6.425 m³
